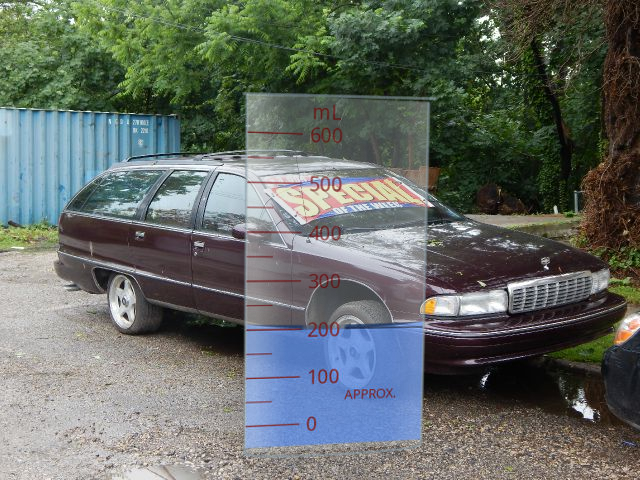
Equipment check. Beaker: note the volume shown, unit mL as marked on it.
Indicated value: 200 mL
